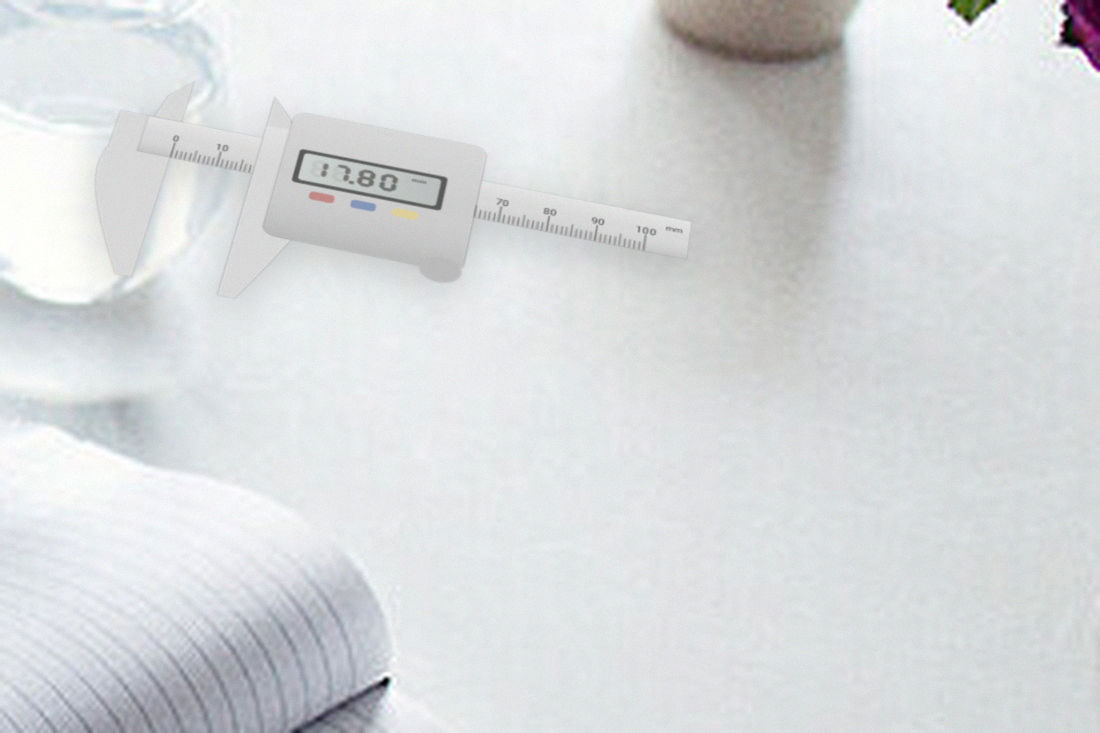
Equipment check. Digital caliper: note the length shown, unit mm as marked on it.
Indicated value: 17.80 mm
